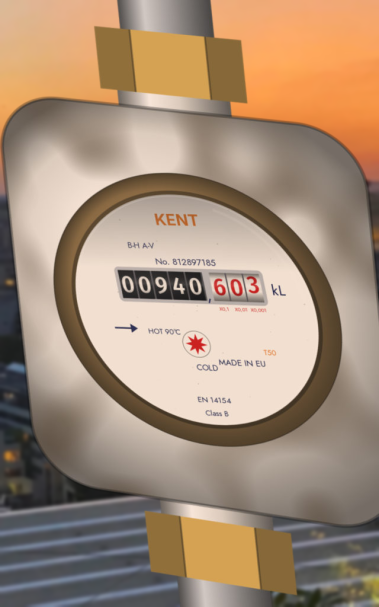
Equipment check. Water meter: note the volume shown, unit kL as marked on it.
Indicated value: 940.603 kL
